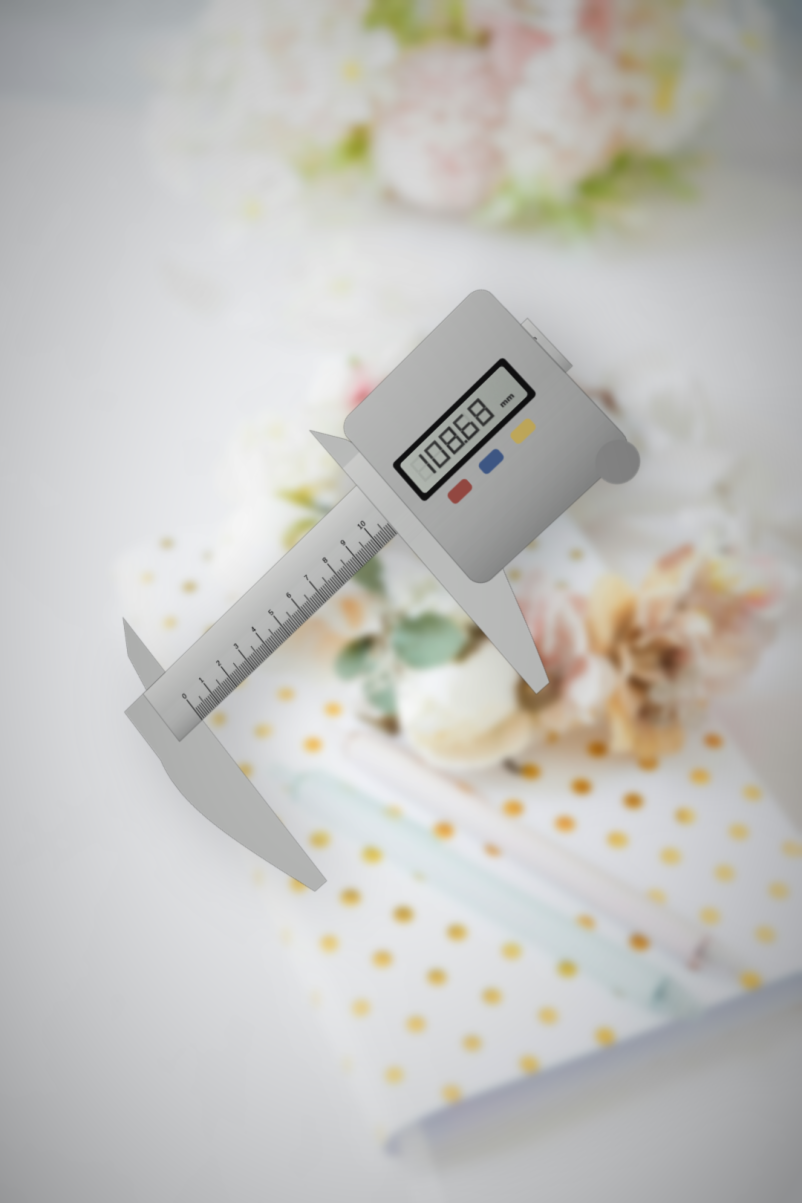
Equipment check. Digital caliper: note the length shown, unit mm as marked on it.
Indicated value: 108.68 mm
